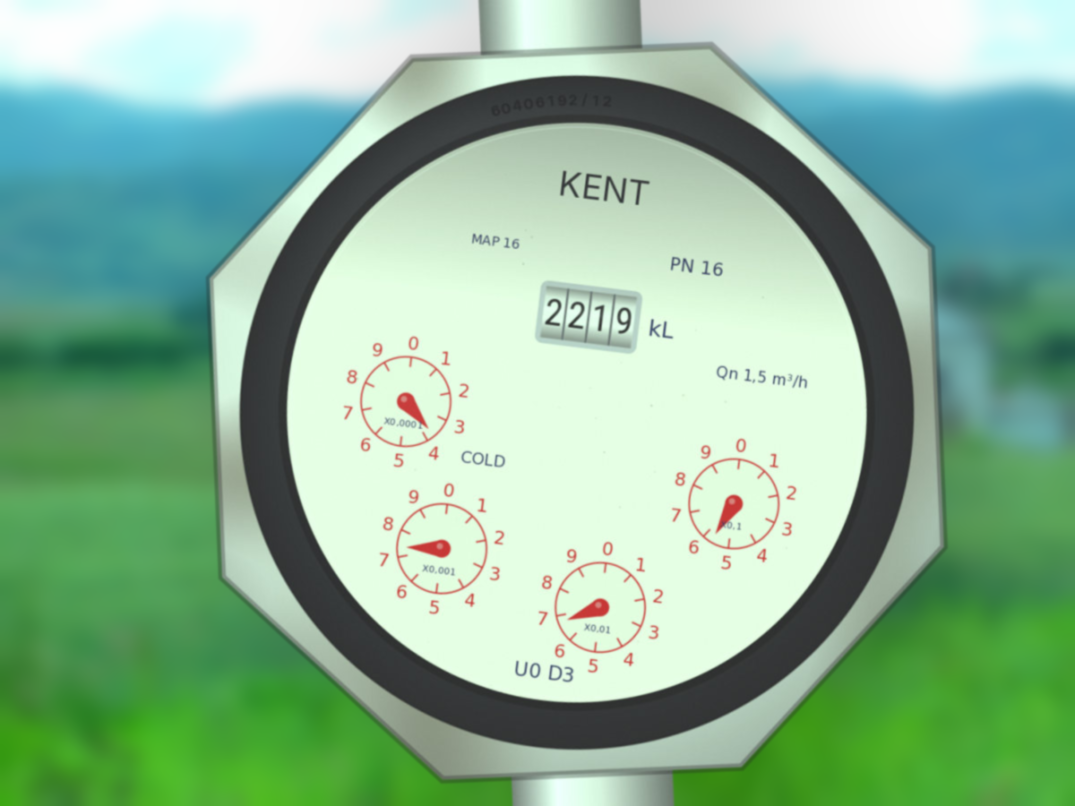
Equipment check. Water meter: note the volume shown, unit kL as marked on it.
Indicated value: 2219.5673 kL
